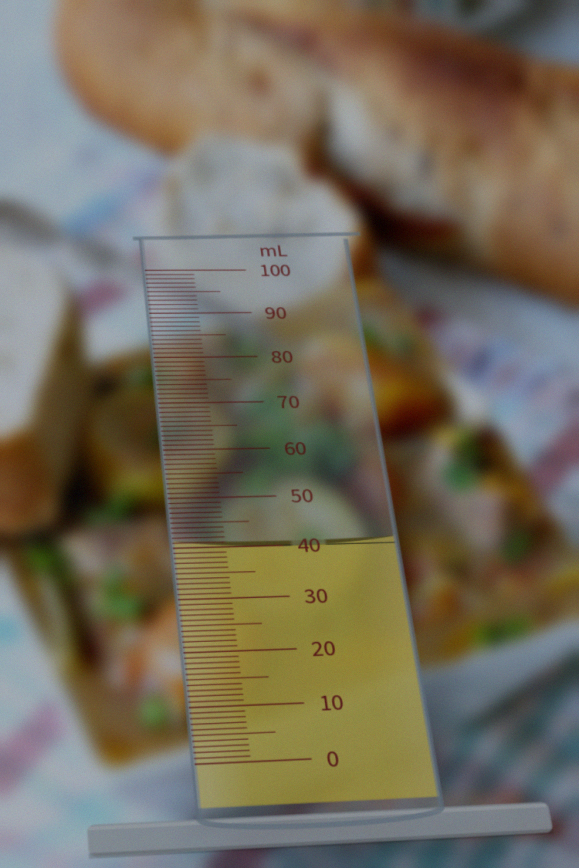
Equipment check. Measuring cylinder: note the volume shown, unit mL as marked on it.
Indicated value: 40 mL
